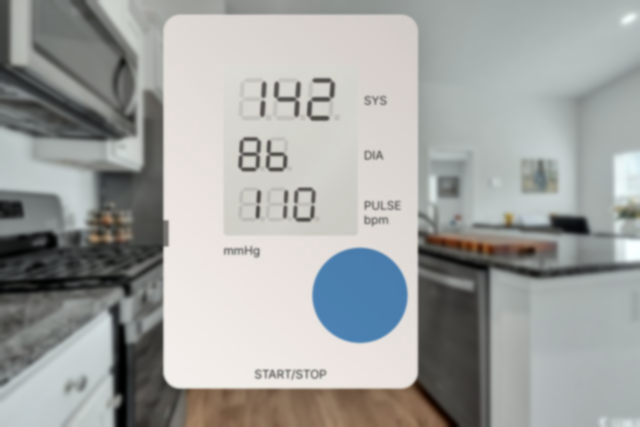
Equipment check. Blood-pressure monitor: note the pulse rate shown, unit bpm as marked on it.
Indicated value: 110 bpm
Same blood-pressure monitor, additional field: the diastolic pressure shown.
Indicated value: 86 mmHg
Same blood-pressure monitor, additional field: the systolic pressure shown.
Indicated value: 142 mmHg
